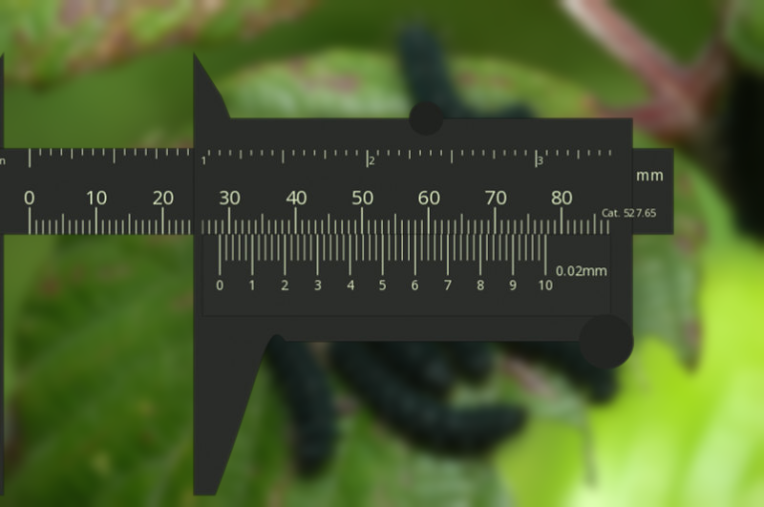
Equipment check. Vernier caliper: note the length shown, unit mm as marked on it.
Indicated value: 28.6 mm
